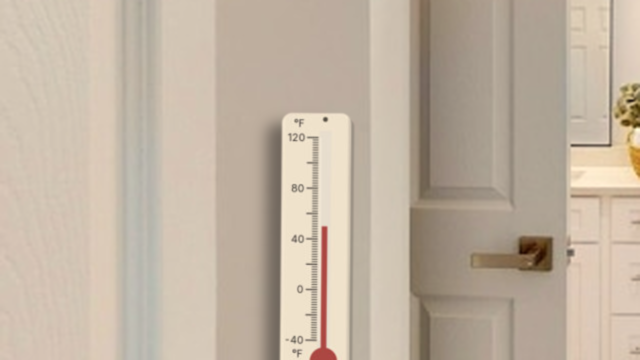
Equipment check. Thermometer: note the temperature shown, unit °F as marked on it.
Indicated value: 50 °F
